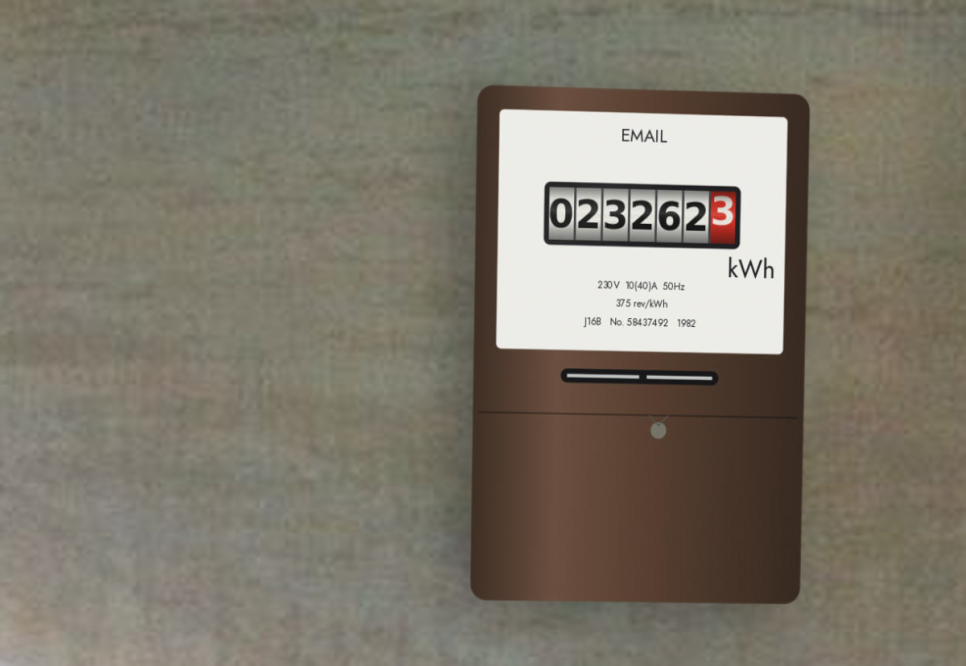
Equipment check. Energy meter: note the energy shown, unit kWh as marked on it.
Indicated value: 23262.3 kWh
